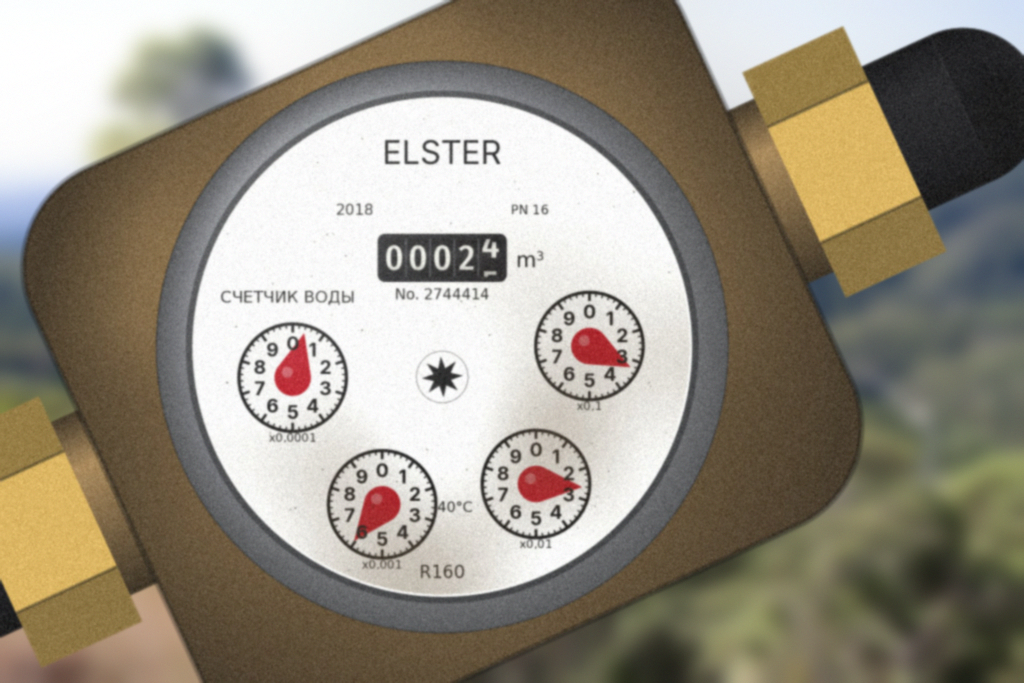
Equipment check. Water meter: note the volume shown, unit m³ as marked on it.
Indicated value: 24.3260 m³
